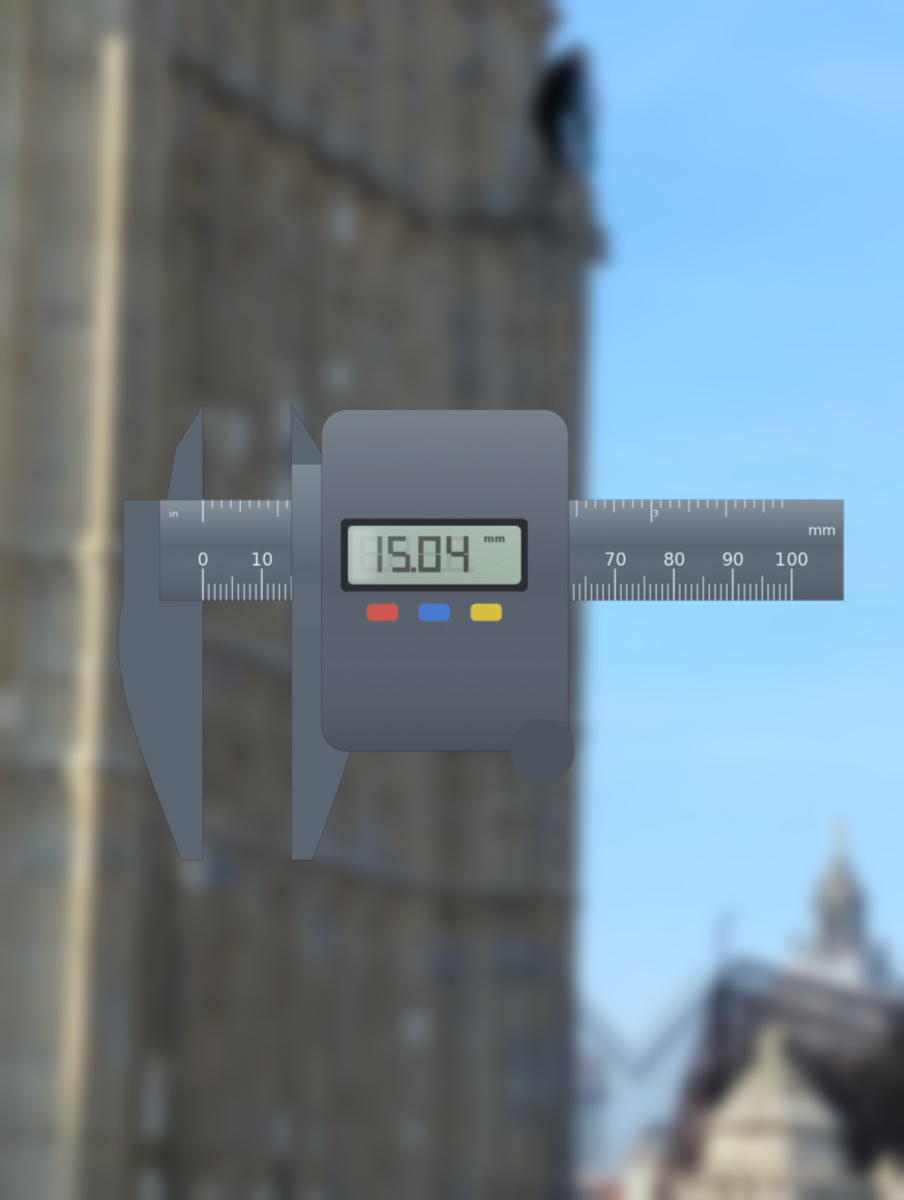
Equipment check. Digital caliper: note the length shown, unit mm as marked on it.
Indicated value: 15.04 mm
